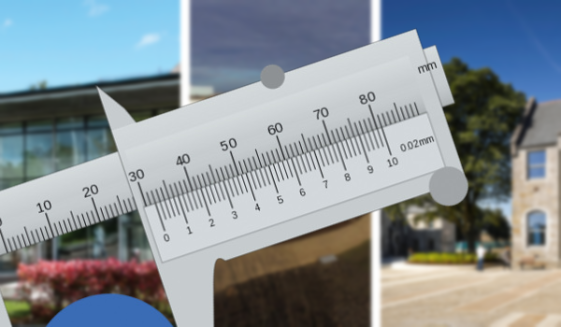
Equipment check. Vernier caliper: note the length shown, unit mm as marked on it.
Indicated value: 32.0 mm
